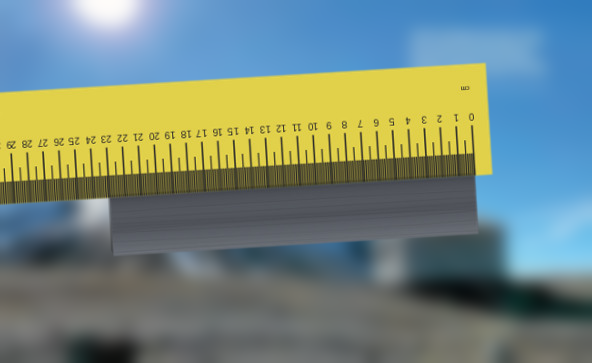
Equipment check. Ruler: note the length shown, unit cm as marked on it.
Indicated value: 23 cm
